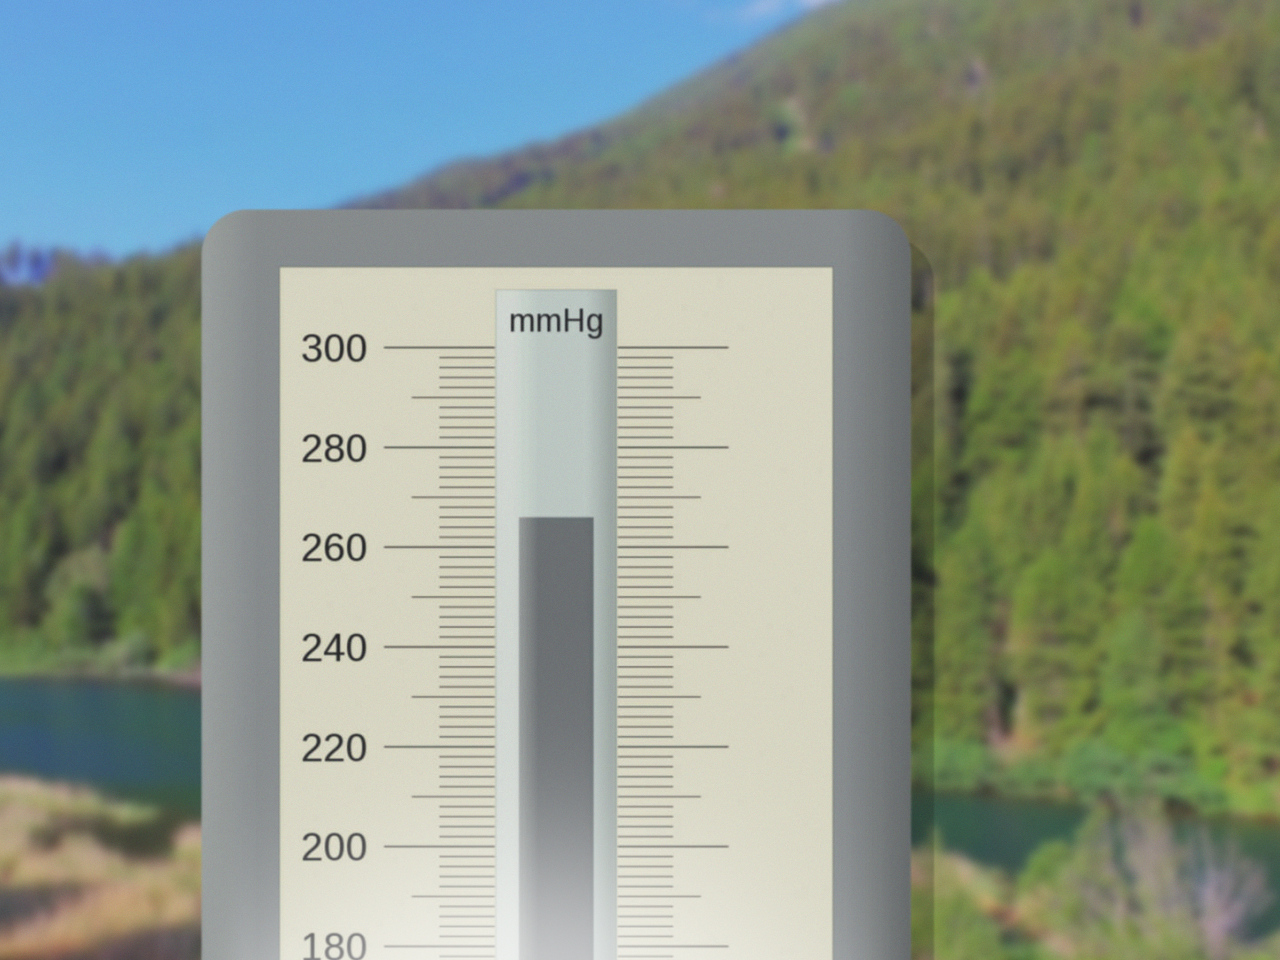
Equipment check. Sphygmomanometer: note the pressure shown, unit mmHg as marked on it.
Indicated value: 266 mmHg
